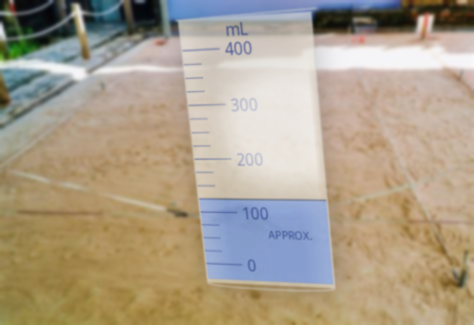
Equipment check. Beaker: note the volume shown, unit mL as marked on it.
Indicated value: 125 mL
